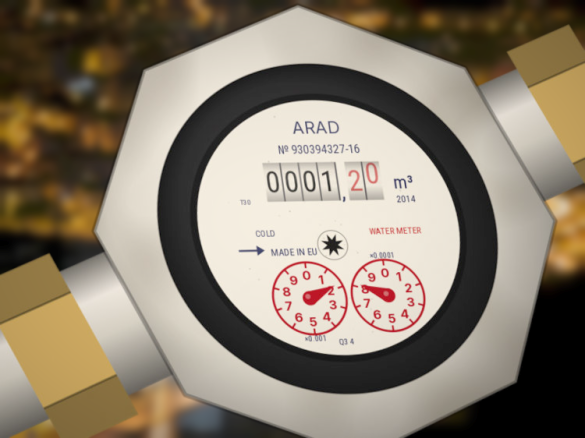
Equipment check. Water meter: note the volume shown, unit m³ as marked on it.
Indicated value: 1.2018 m³
